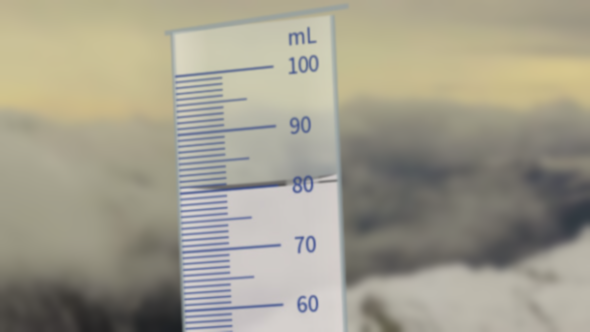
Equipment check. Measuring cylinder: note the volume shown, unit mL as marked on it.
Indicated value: 80 mL
